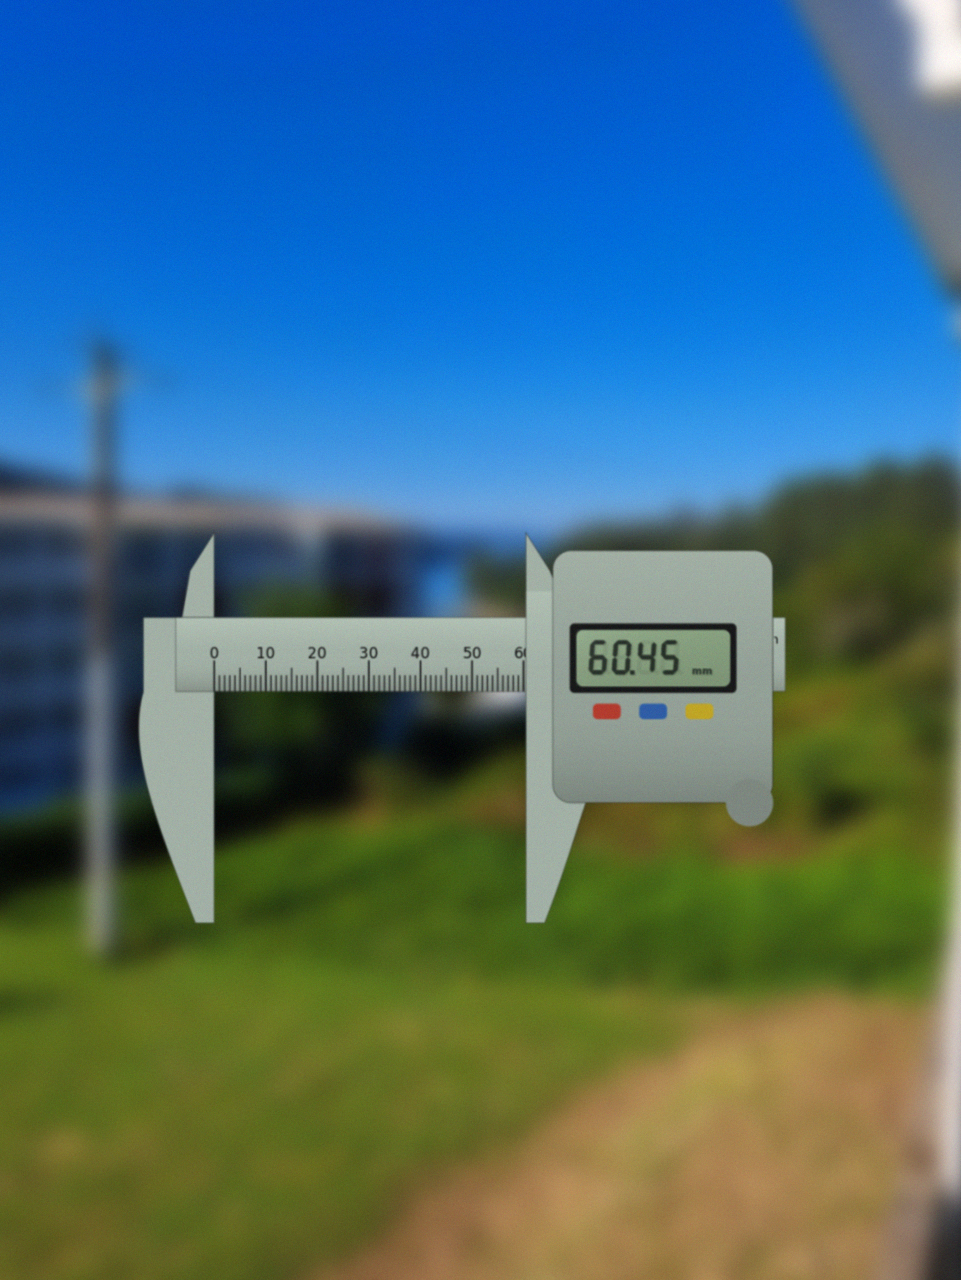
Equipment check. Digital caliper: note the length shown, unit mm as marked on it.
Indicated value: 60.45 mm
